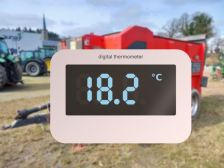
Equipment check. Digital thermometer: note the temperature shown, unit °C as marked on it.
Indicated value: 18.2 °C
